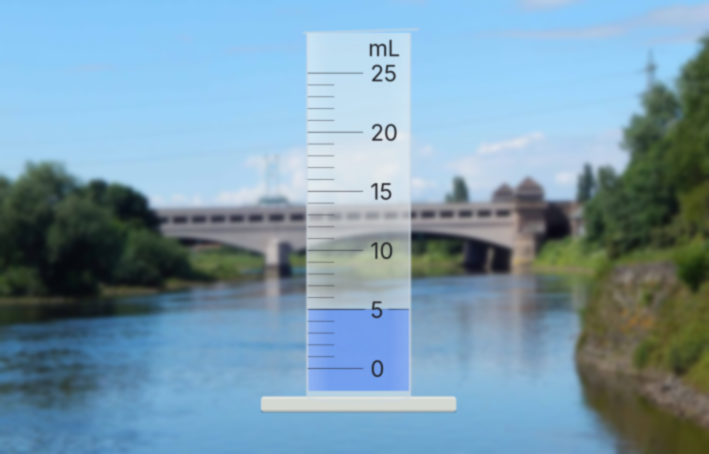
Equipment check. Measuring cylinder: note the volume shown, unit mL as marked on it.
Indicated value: 5 mL
